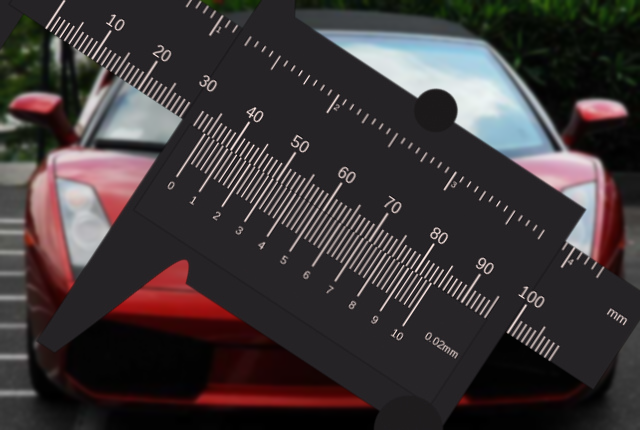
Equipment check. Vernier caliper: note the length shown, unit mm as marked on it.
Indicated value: 34.5 mm
